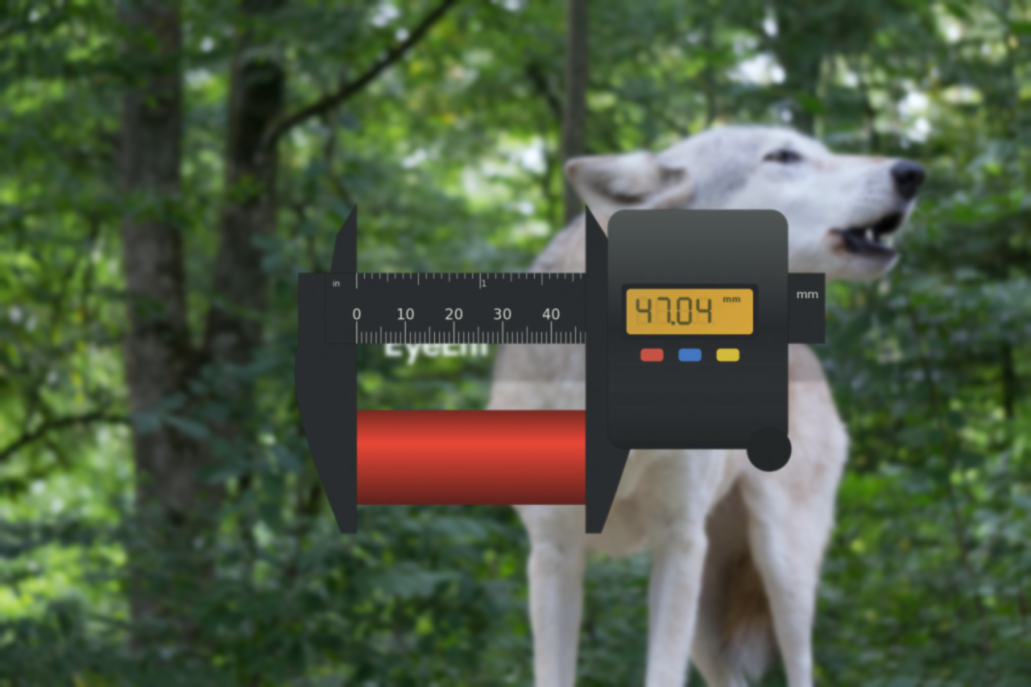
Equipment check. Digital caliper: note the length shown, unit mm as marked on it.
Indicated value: 47.04 mm
